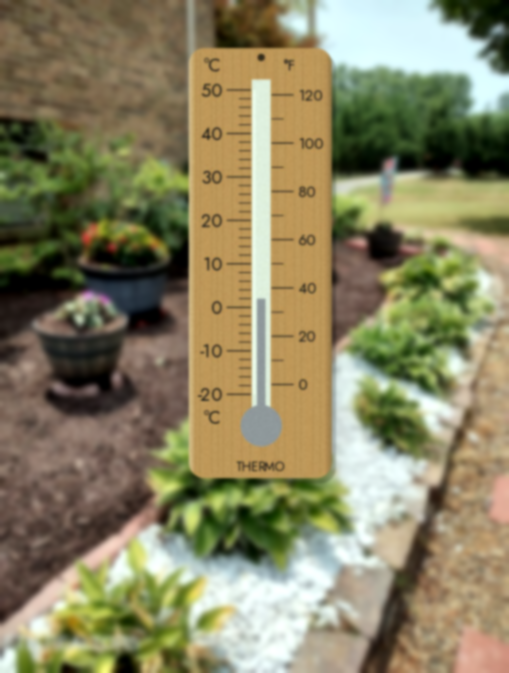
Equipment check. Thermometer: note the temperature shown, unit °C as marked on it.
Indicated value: 2 °C
